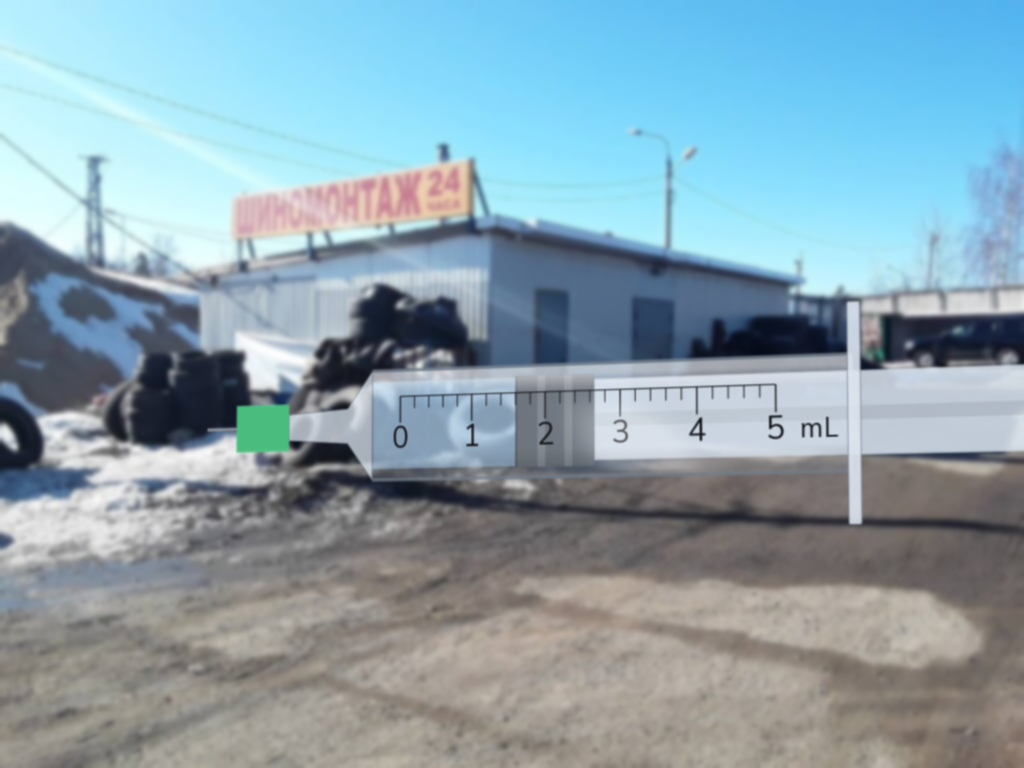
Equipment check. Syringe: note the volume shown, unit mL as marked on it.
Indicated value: 1.6 mL
